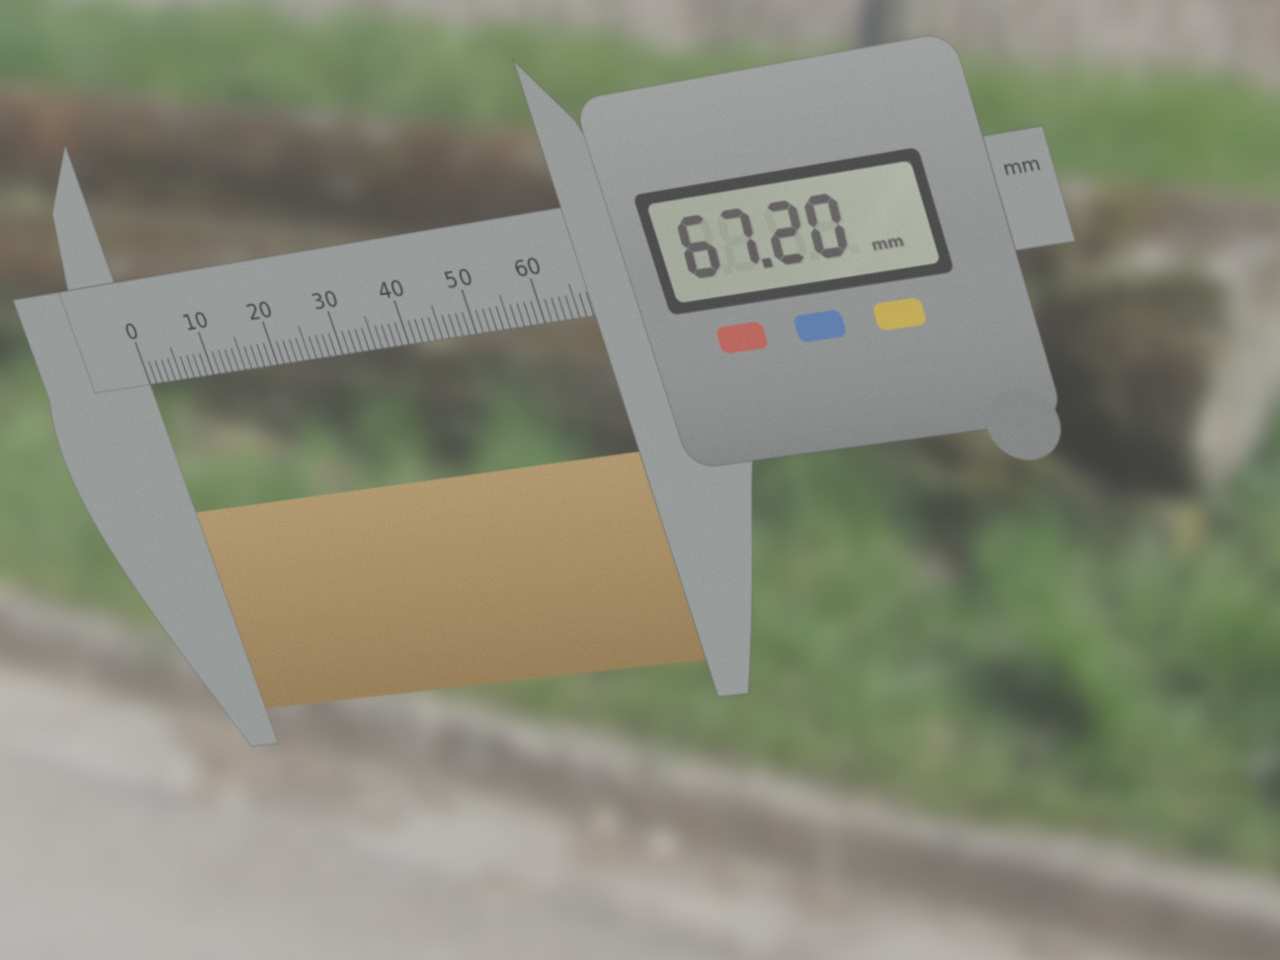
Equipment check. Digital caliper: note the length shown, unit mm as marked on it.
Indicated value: 67.20 mm
